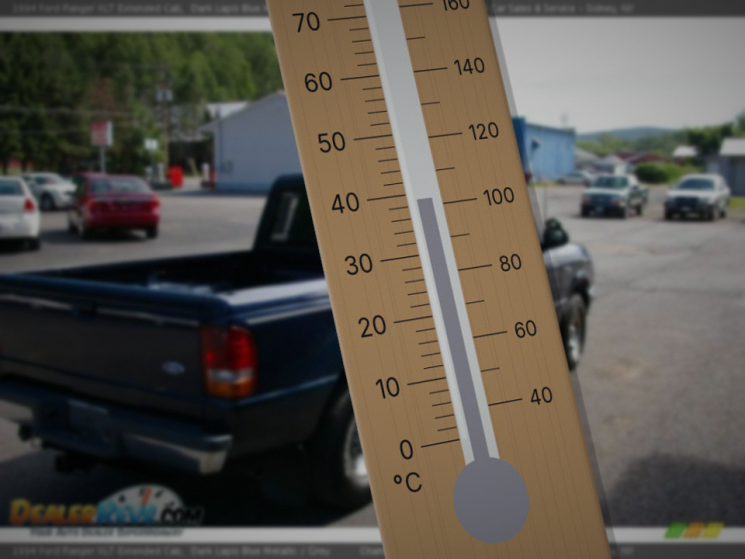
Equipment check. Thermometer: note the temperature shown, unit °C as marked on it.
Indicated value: 39 °C
